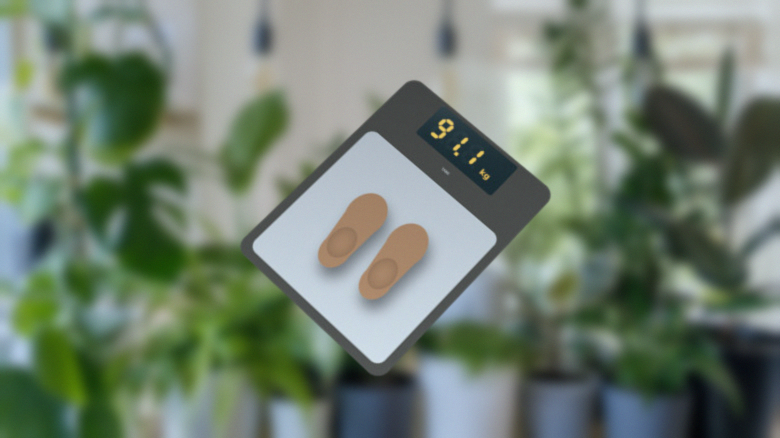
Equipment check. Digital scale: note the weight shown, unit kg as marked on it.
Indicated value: 91.1 kg
